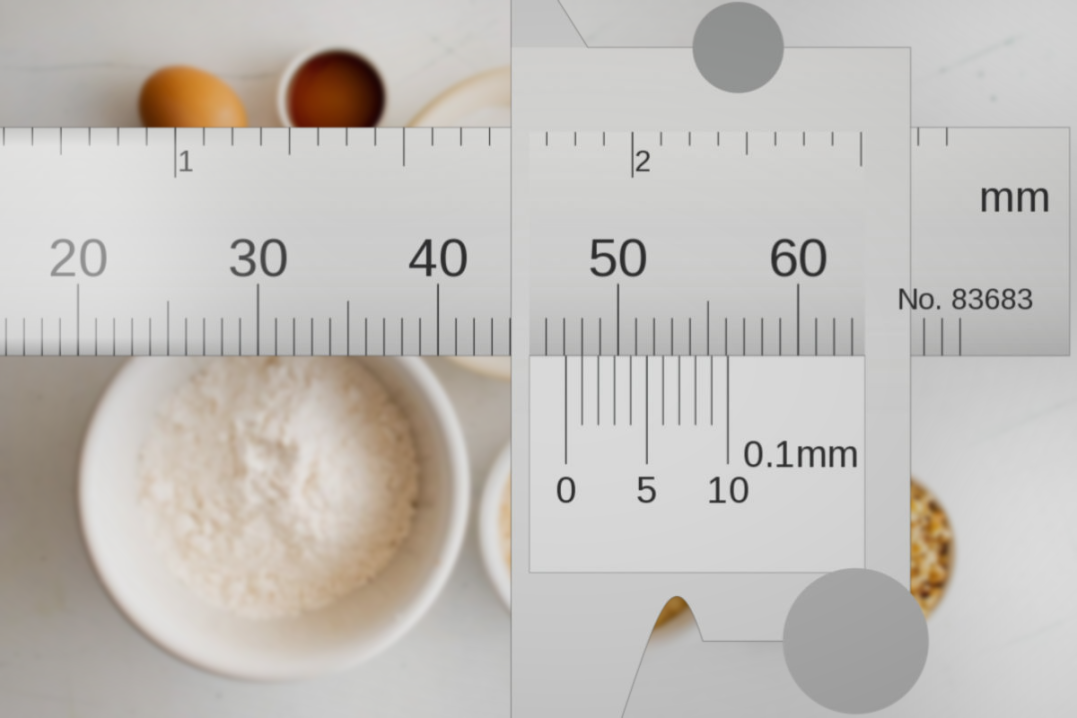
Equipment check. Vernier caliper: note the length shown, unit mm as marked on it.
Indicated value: 47.1 mm
